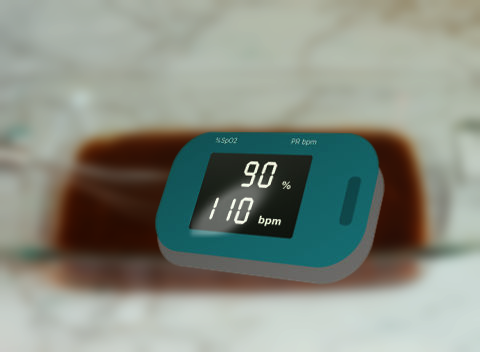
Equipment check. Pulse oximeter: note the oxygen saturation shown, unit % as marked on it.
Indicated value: 90 %
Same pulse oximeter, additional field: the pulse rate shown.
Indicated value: 110 bpm
